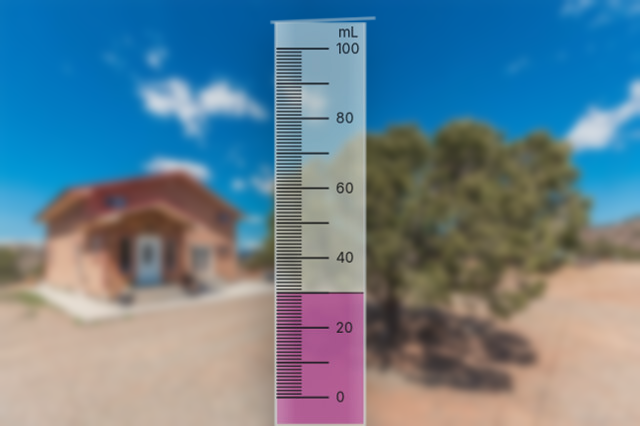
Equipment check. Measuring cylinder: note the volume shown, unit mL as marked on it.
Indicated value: 30 mL
